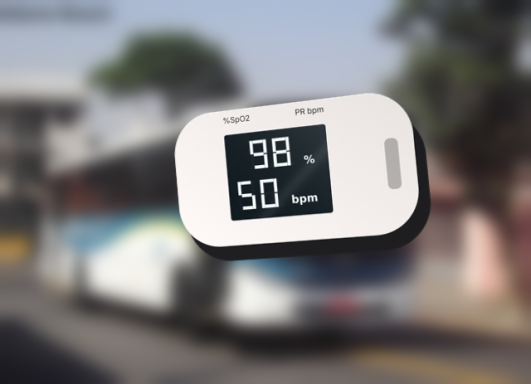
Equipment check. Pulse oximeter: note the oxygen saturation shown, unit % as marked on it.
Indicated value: 98 %
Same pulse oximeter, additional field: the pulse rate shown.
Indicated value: 50 bpm
